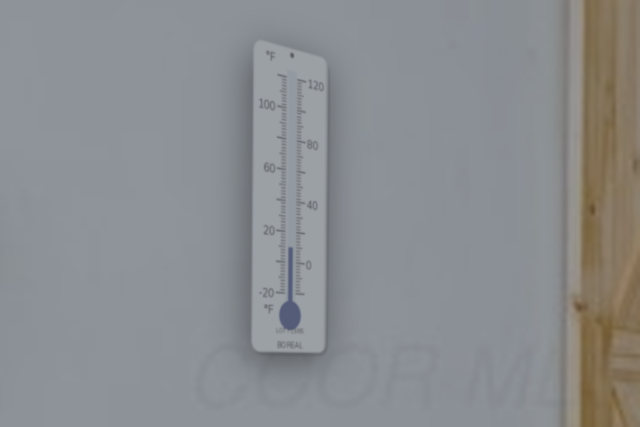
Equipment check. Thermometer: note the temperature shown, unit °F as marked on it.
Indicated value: 10 °F
